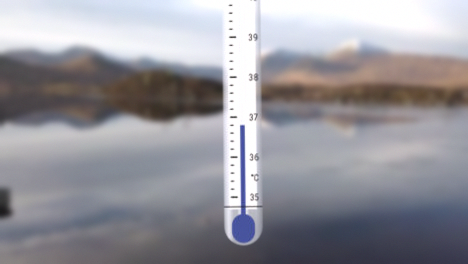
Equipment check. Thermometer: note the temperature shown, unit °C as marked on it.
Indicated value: 36.8 °C
